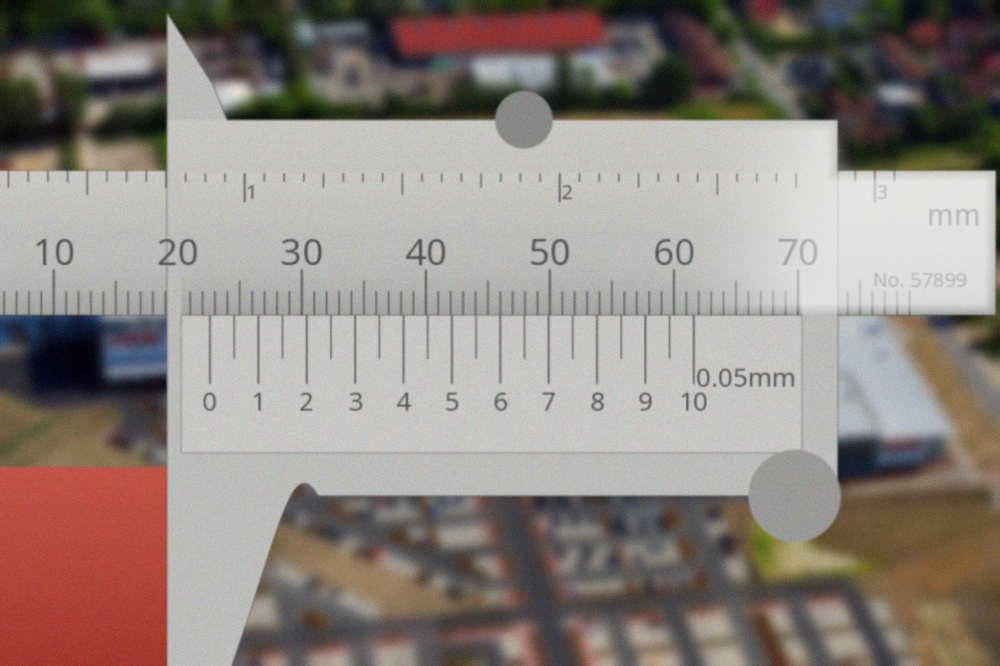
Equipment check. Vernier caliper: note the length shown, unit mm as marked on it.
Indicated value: 22.6 mm
